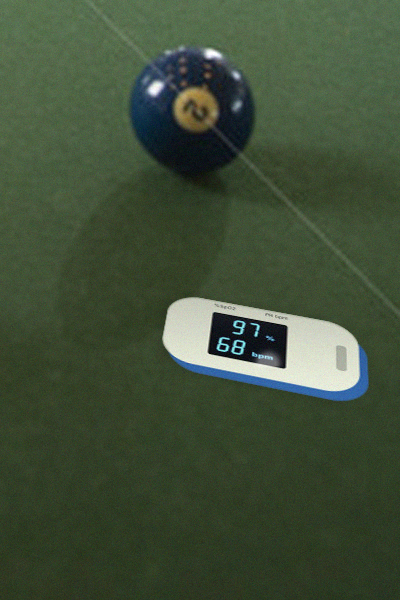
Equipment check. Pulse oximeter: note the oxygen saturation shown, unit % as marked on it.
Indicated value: 97 %
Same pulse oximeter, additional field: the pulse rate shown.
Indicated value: 68 bpm
